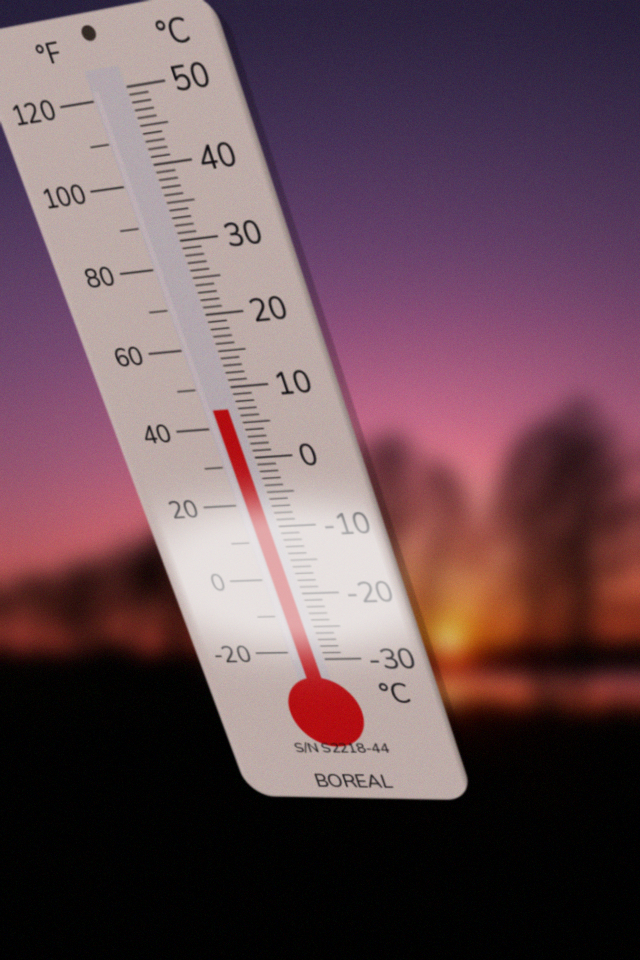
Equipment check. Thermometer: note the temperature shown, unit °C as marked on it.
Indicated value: 7 °C
